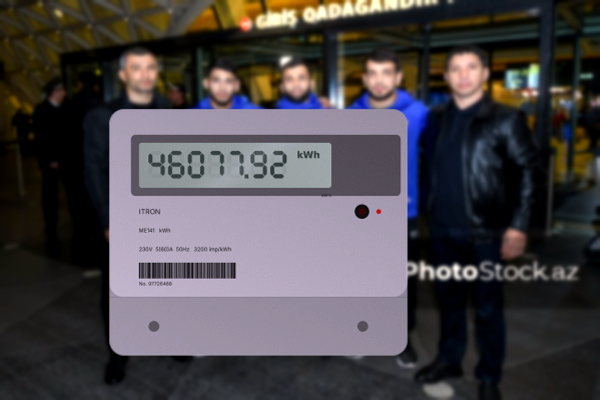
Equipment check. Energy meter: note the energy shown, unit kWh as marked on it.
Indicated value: 46077.92 kWh
